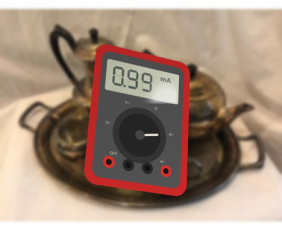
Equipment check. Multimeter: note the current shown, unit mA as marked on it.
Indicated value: 0.99 mA
